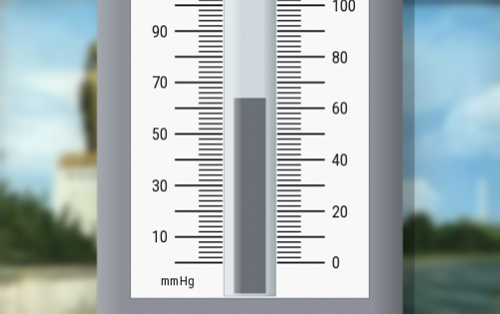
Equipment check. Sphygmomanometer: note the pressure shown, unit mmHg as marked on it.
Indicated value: 64 mmHg
